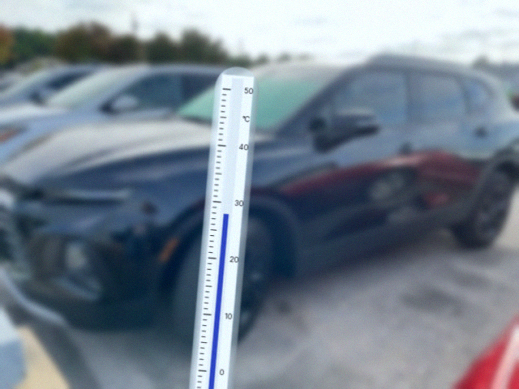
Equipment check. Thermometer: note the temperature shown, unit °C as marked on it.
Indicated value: 28 °C
